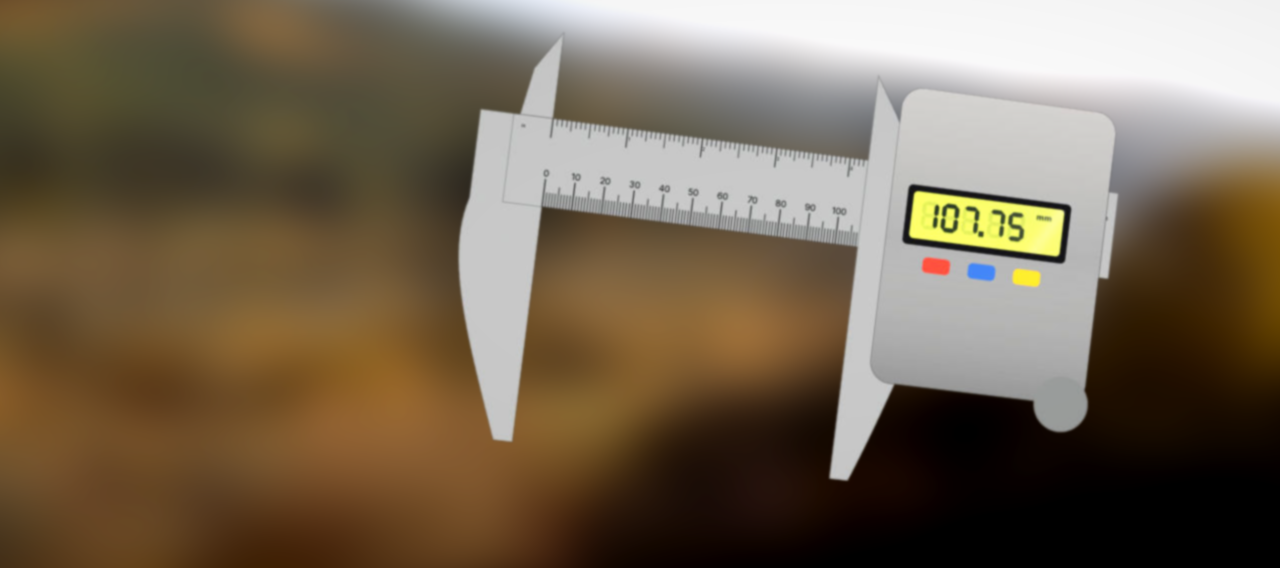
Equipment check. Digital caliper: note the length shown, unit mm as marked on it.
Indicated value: 107.75 mm
